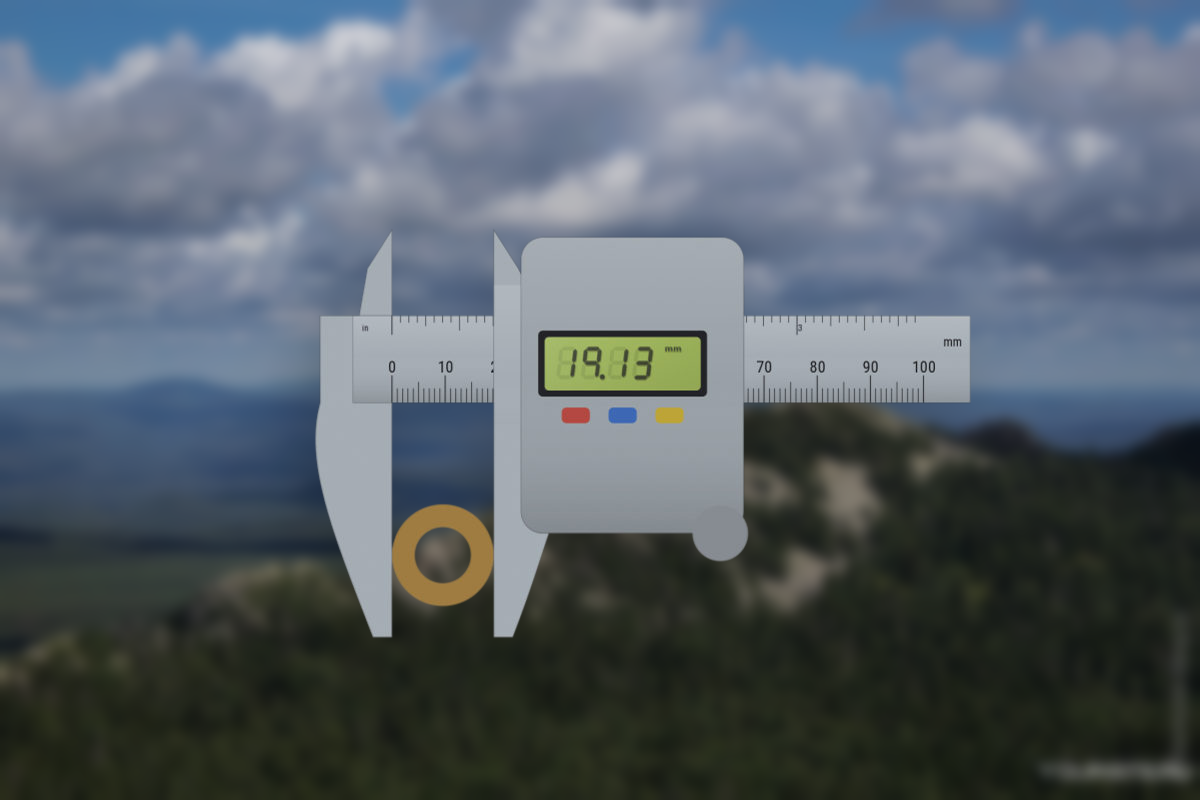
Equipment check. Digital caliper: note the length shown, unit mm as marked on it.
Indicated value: 19.13 mm
